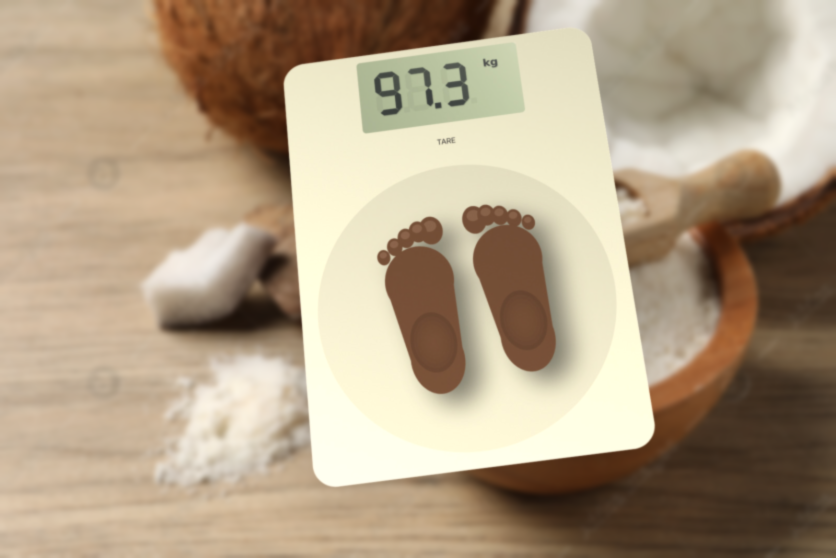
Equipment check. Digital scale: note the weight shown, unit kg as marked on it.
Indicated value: 97.3 kg
